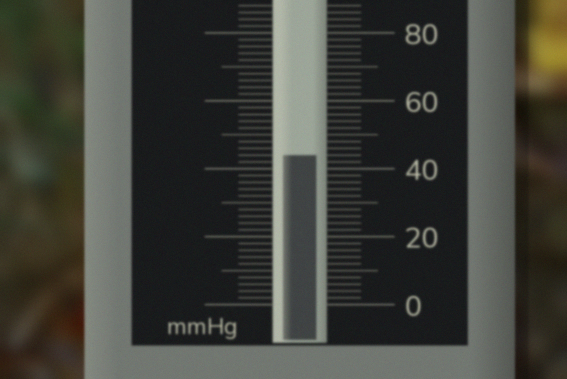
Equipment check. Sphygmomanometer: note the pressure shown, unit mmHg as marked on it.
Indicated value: 44 mmHg
